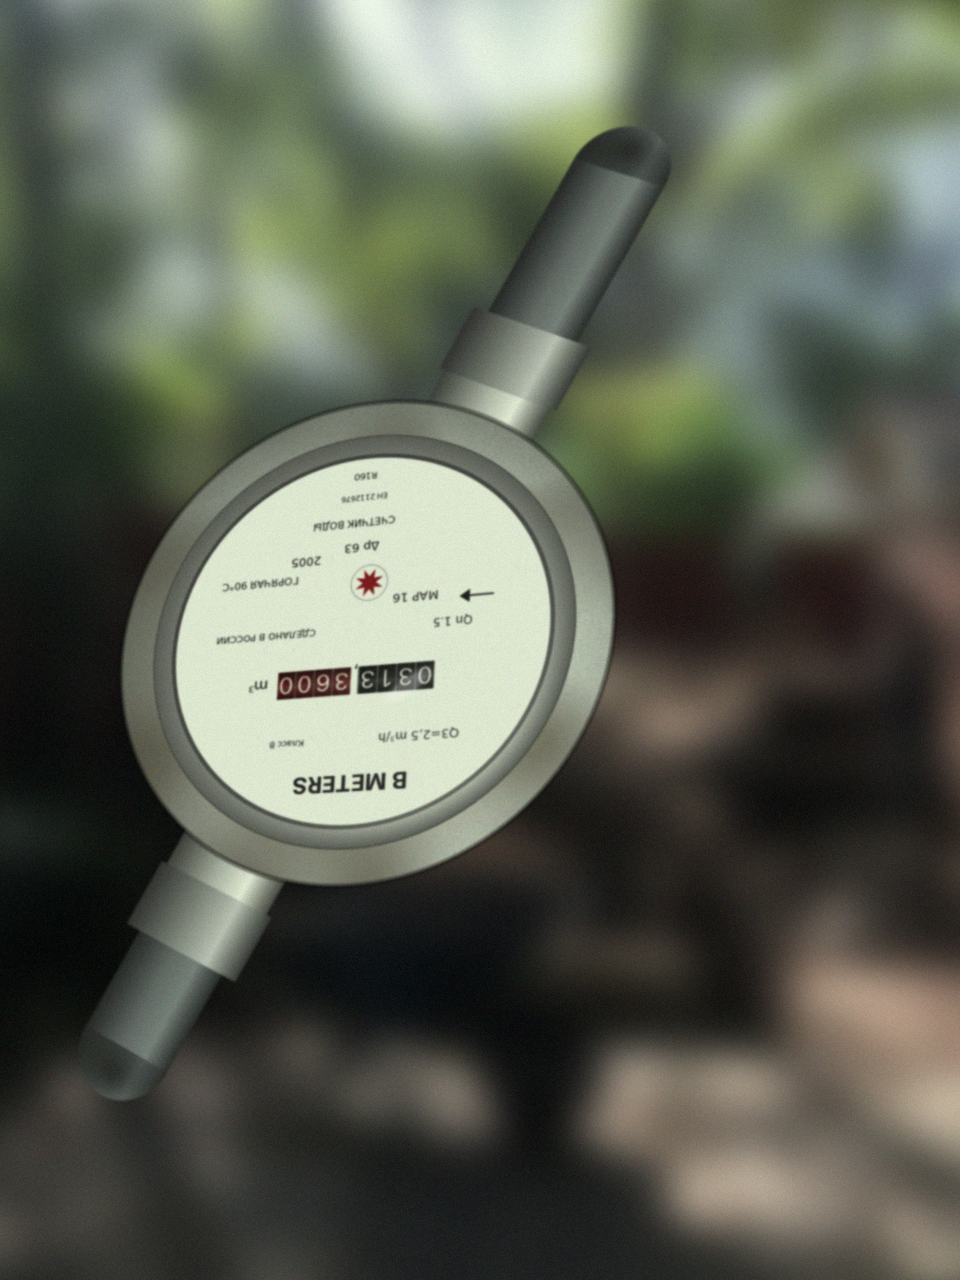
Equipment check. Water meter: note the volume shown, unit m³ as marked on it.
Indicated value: 313.3600 m³
